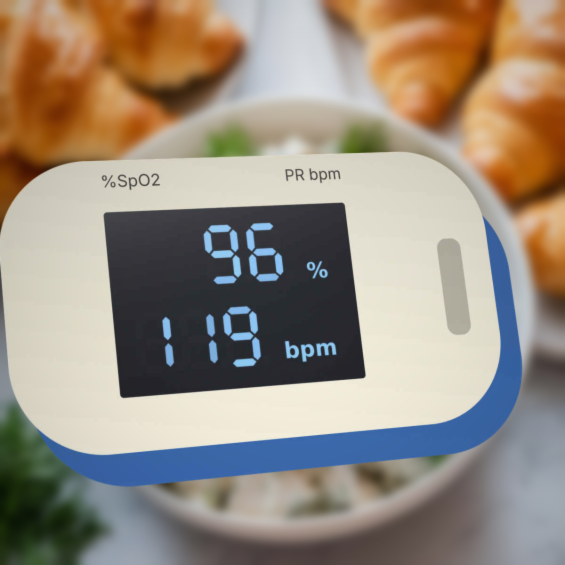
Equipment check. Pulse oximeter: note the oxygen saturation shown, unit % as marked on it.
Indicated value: 96 %
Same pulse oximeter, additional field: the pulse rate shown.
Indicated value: 119 bpm
